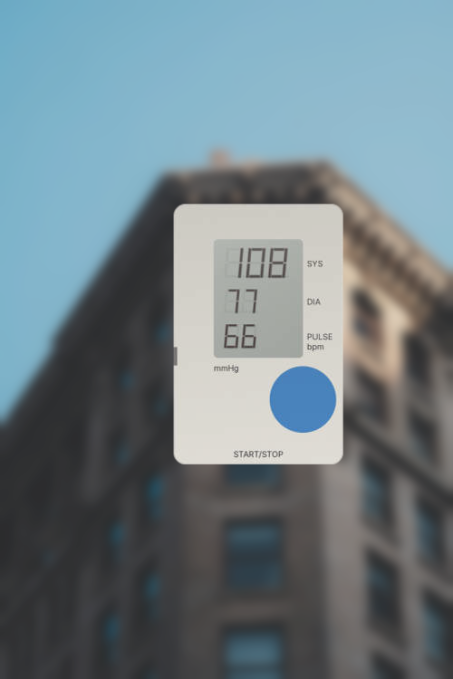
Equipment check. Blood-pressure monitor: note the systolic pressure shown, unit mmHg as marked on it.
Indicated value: 108 mmHg
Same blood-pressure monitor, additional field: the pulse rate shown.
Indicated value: 66 bpm
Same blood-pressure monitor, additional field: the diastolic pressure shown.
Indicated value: 77 mmHg
